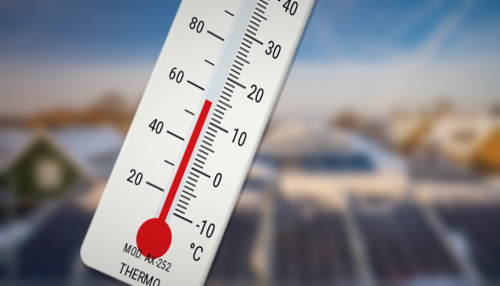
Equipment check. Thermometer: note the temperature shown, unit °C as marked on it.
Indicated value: 14 °C
